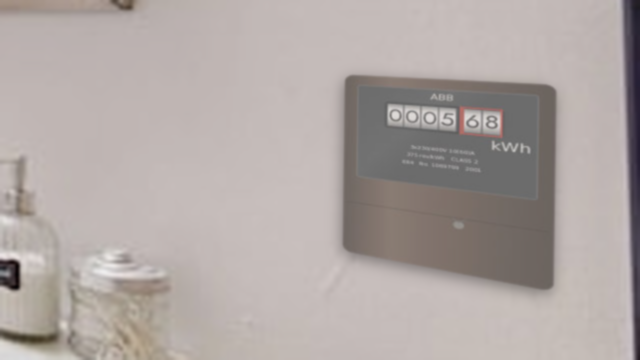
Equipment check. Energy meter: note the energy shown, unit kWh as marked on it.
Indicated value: 5.68 kWh
